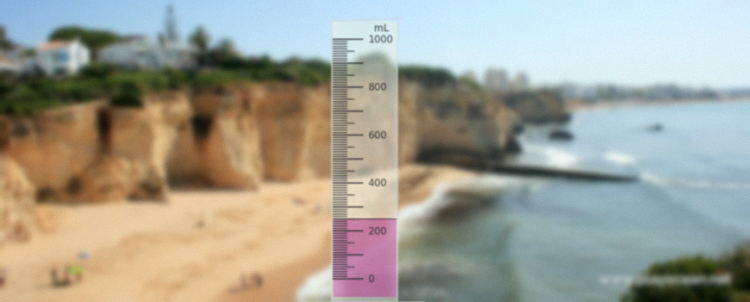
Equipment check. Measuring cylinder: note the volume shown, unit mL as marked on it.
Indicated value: 250 mL
